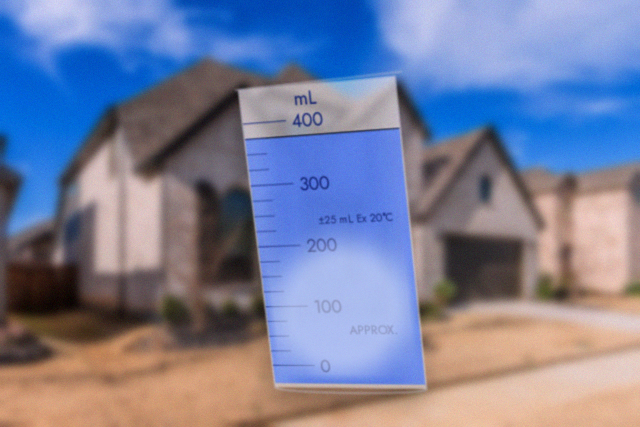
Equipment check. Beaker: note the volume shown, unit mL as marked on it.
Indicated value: 375 mL
